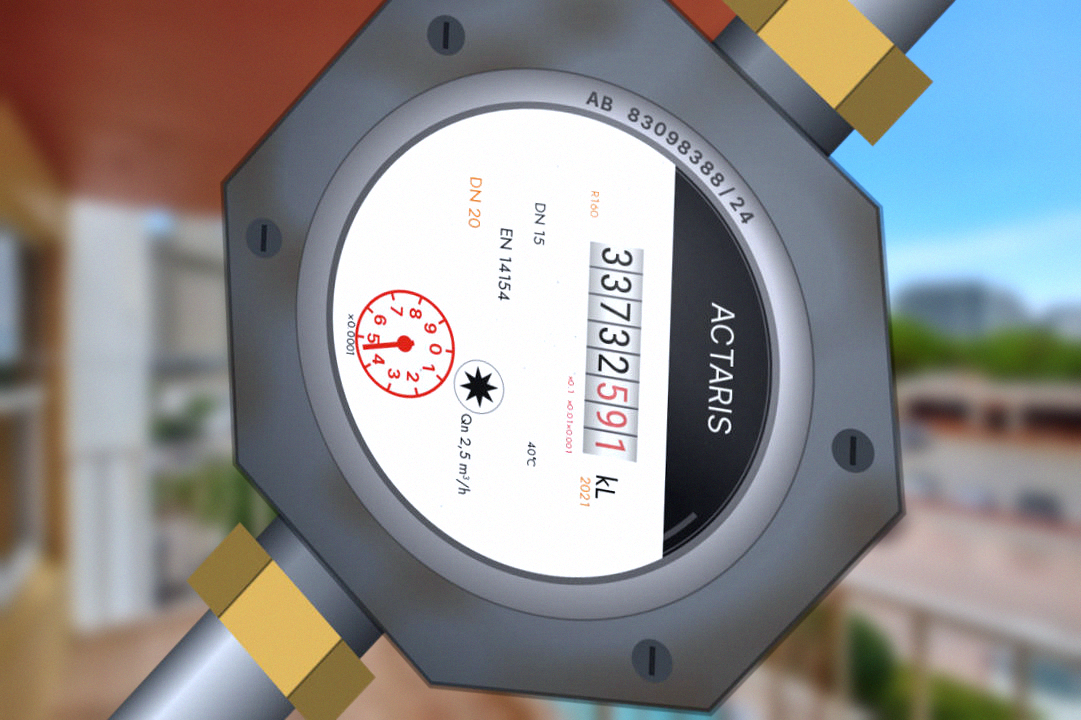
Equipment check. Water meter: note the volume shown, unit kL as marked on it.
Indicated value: 33732.5914 kL
